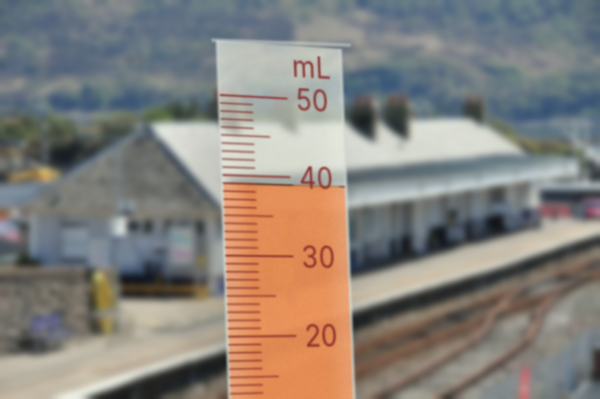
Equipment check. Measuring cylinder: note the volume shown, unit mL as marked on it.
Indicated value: 39 mL
